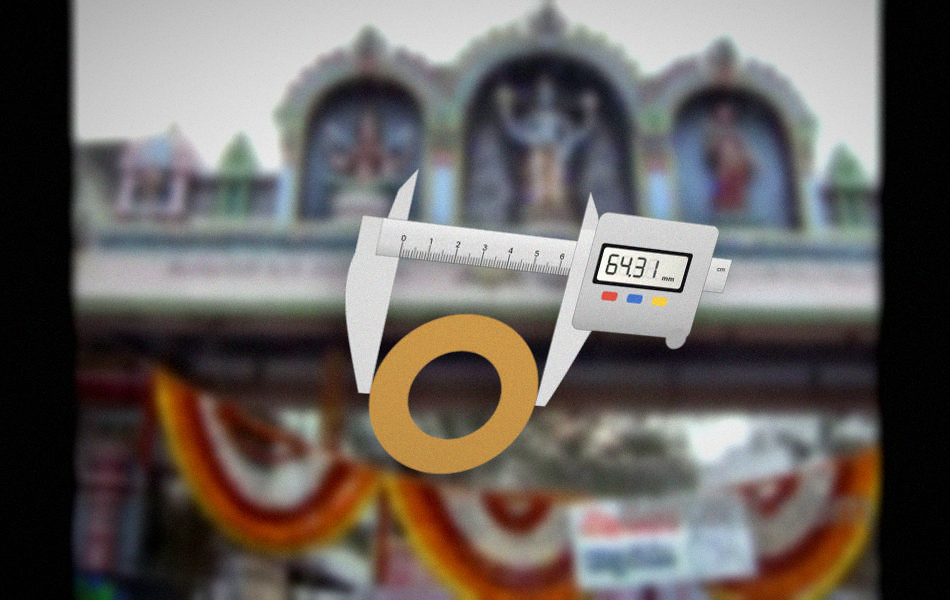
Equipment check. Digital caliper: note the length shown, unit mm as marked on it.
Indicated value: 64.31 mm
